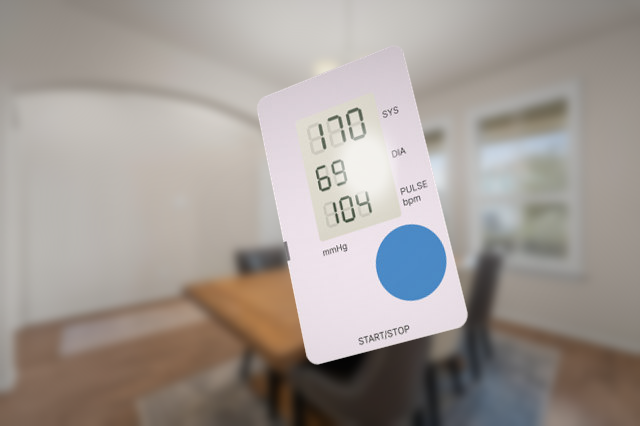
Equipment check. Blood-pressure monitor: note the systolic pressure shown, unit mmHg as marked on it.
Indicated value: 170 mmHg
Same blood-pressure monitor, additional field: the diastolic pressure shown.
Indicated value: 69 mmHg
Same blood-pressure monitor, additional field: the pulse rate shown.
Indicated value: 104 bpm
